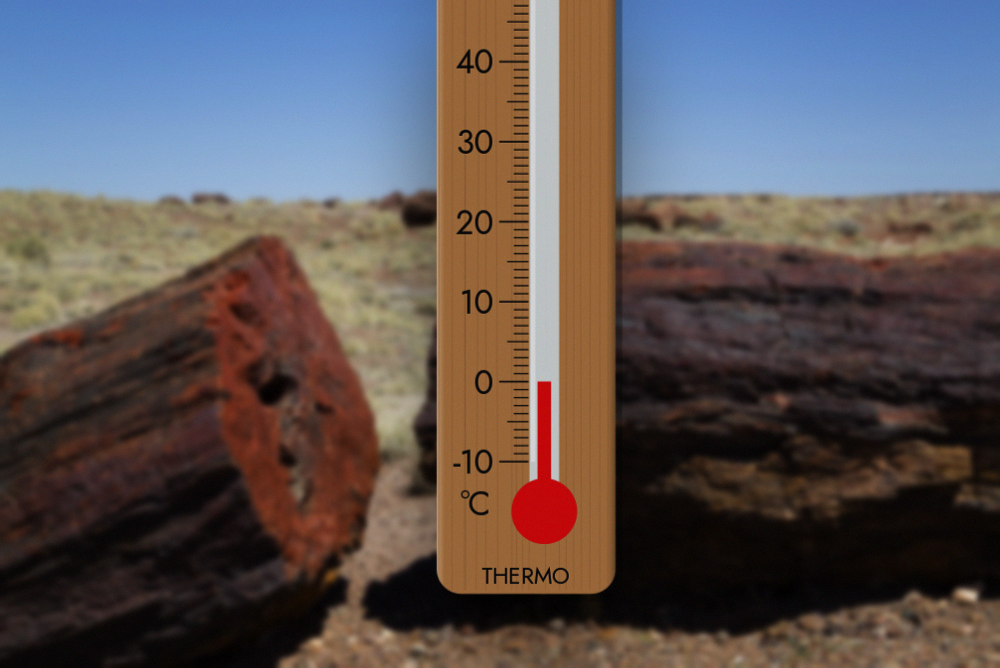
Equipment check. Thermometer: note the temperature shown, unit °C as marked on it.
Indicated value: 0 °C
